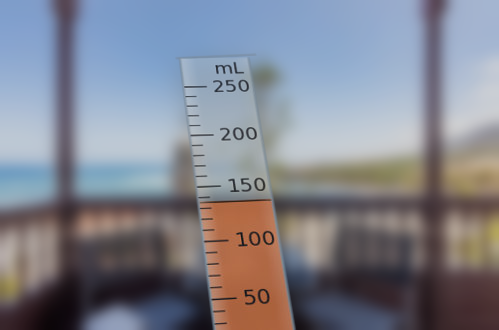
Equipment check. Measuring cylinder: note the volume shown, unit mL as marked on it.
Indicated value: 135 mL
